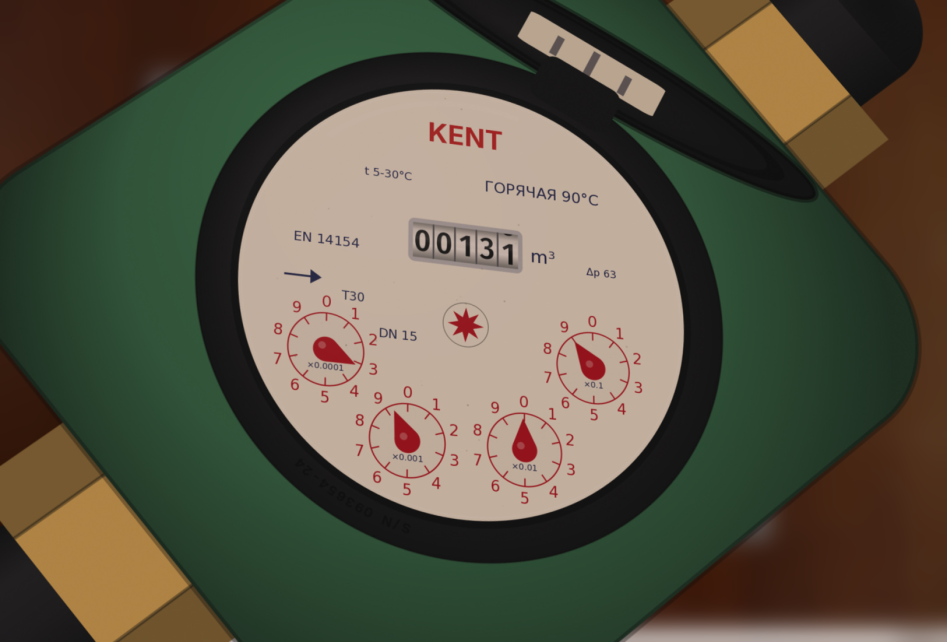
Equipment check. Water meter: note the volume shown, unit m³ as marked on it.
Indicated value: 130.8993 m³
